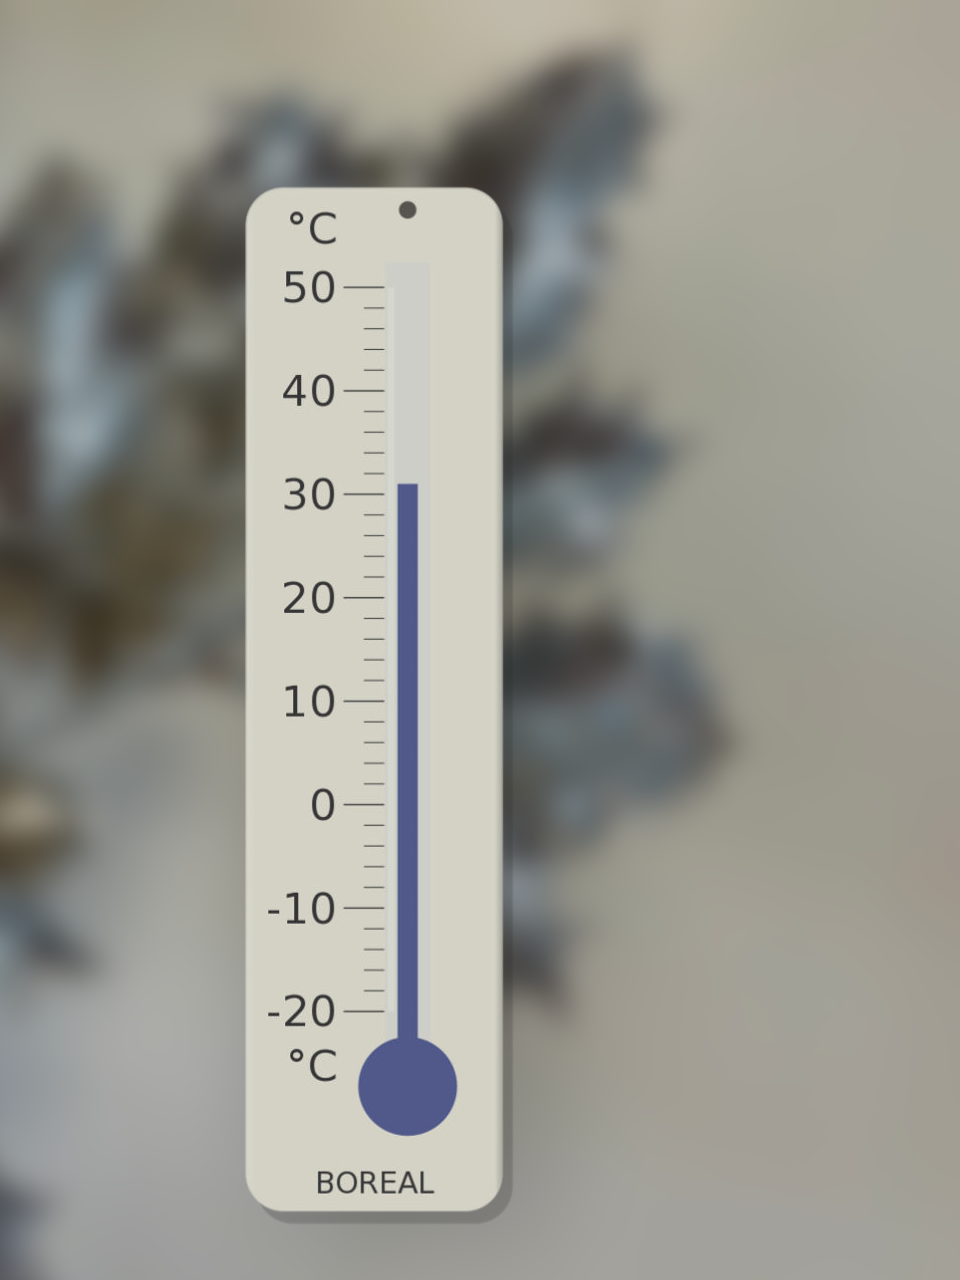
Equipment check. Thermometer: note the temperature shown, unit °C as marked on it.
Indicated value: 31 °C
